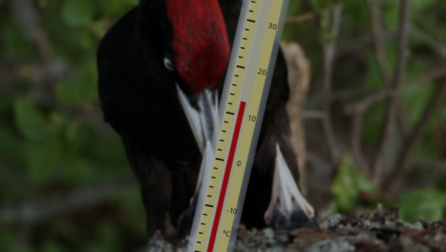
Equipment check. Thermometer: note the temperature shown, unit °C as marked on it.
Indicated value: 13 °C
